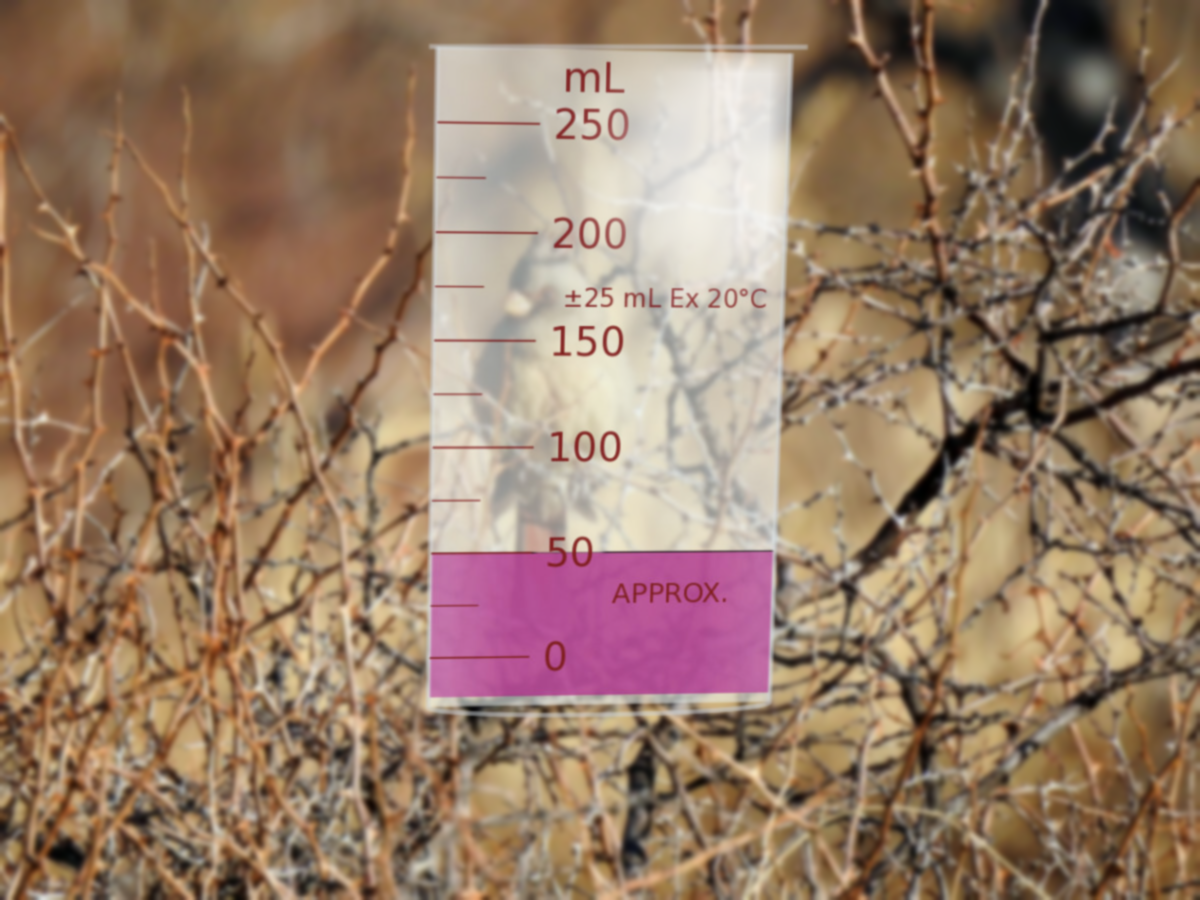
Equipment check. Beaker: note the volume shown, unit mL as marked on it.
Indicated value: 50 mL
